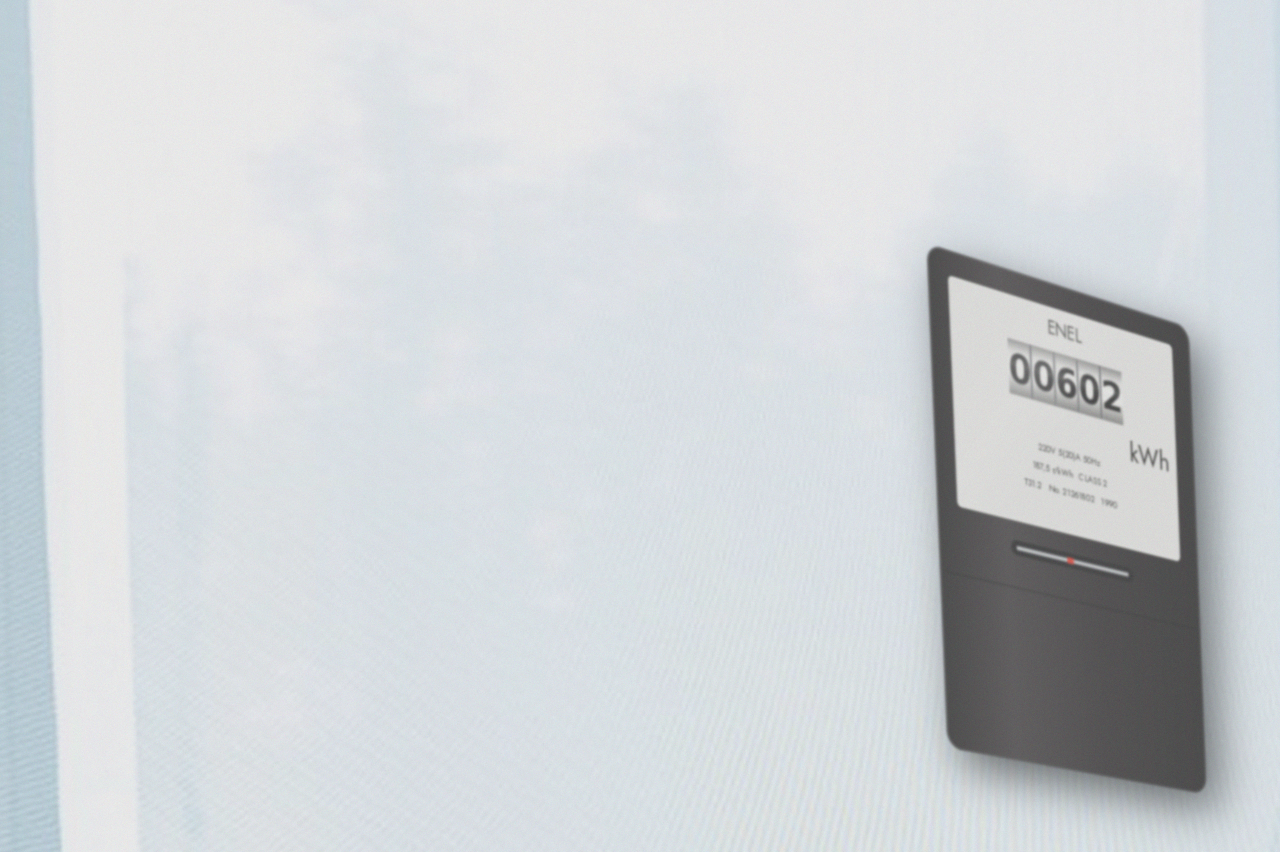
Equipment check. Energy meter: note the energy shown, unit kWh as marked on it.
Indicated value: 602 kWh
